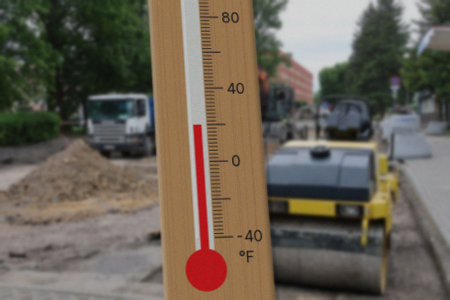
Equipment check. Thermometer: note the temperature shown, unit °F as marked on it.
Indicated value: 20 °F
